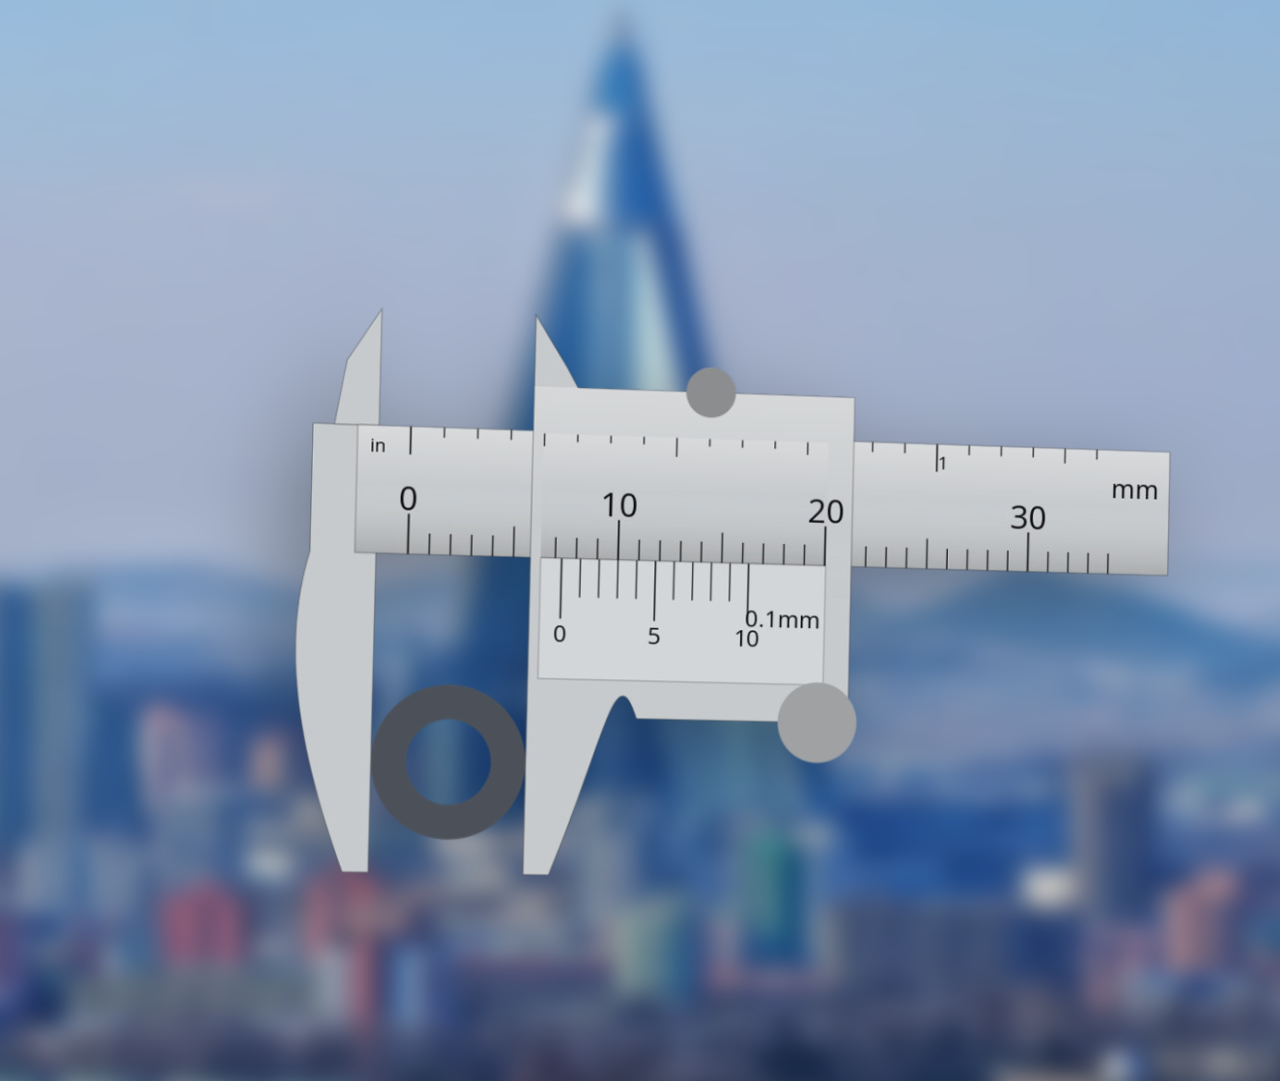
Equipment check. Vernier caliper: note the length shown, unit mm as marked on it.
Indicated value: 7.3 mm
